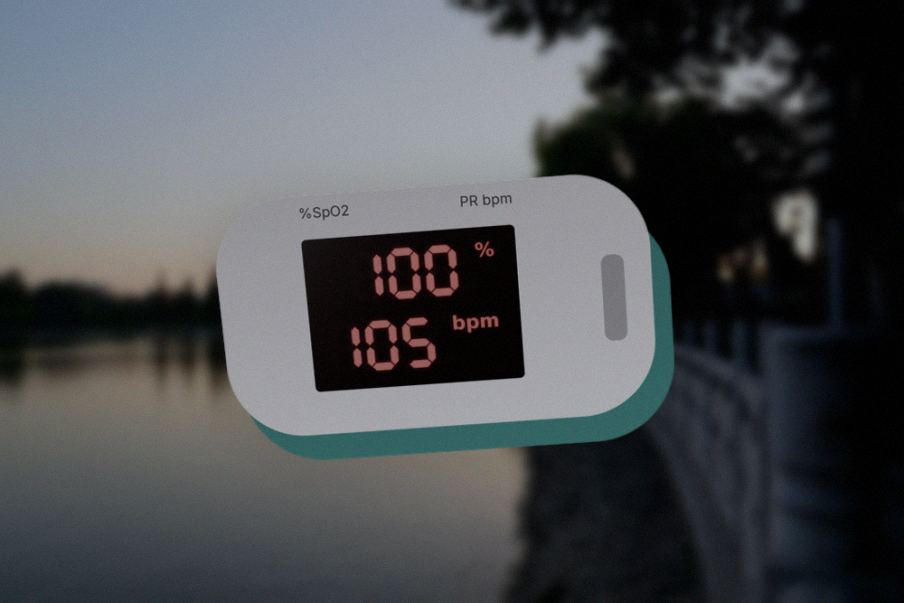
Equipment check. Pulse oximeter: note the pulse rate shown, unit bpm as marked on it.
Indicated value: 105 bpm
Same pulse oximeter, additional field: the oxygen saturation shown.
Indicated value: 100 %
